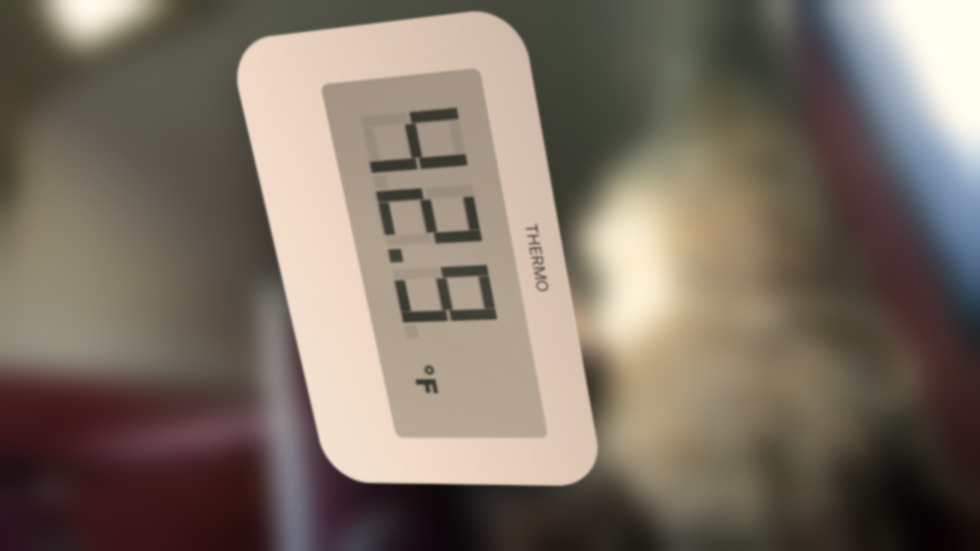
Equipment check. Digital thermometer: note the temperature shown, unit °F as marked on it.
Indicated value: 42.9 °F
